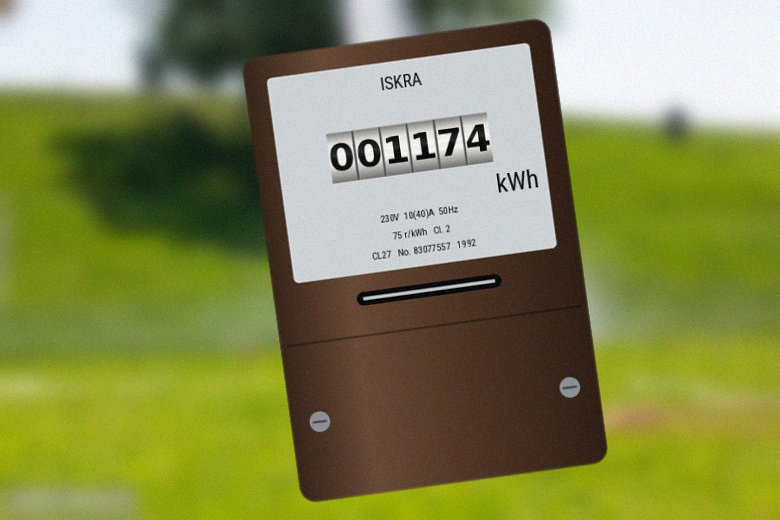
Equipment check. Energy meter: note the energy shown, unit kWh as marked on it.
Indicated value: 1174 kWh
